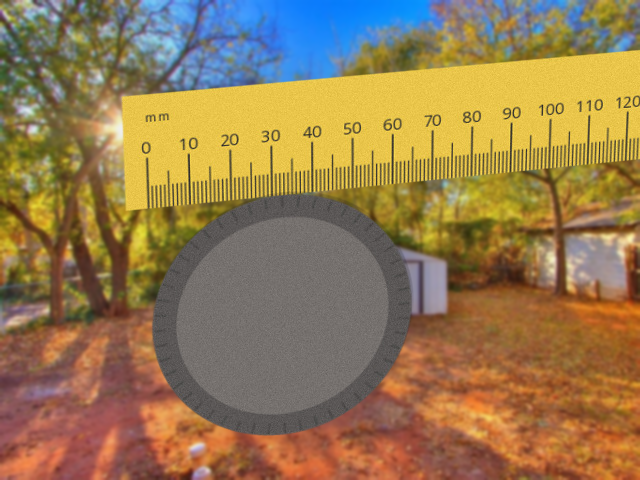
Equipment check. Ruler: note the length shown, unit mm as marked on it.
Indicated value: 65 mm
